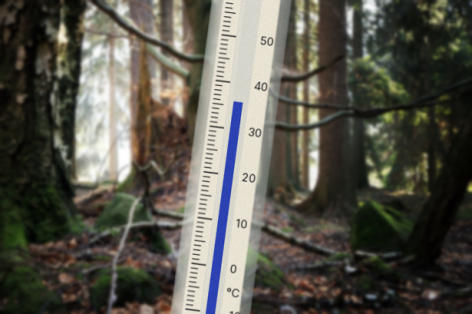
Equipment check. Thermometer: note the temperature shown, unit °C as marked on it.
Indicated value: 36 °C
